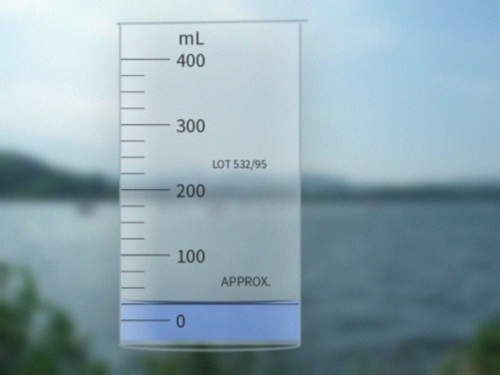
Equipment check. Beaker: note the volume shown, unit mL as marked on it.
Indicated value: 25 mL
